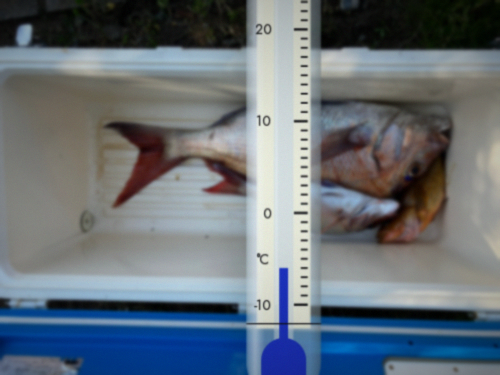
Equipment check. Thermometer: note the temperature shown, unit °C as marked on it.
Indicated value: -6 °C
